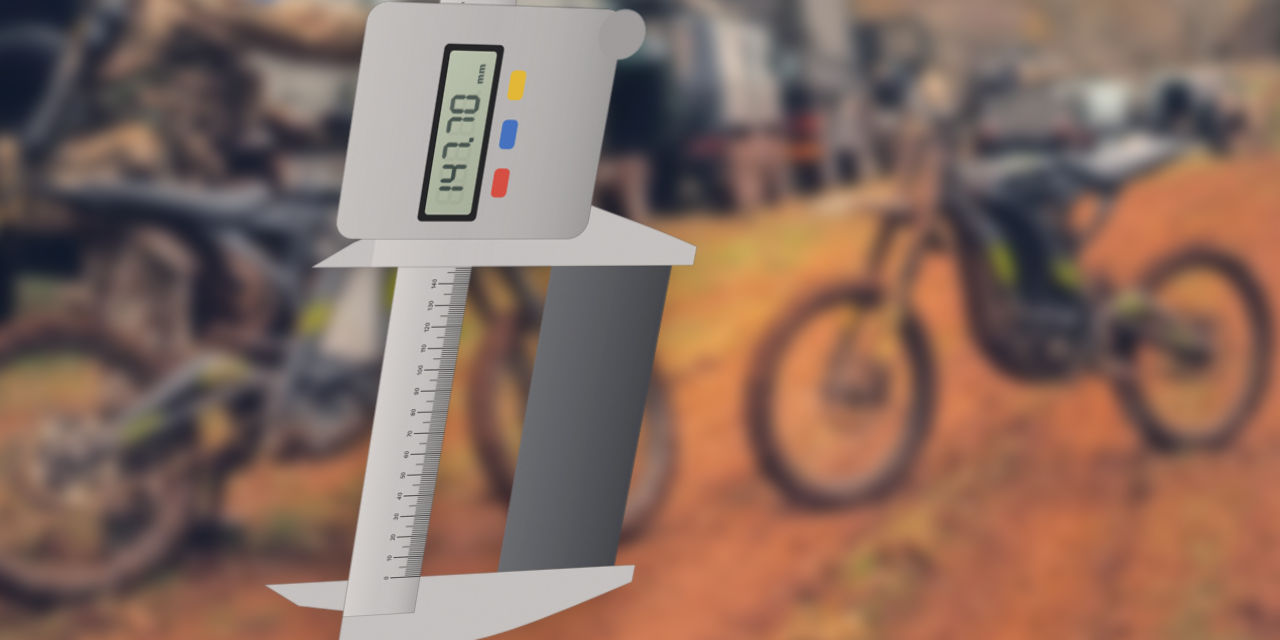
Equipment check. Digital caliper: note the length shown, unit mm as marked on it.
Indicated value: 147.70 mm
